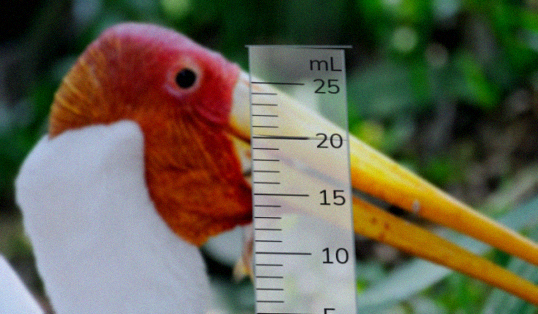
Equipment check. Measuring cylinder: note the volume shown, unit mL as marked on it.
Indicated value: 20 mL
